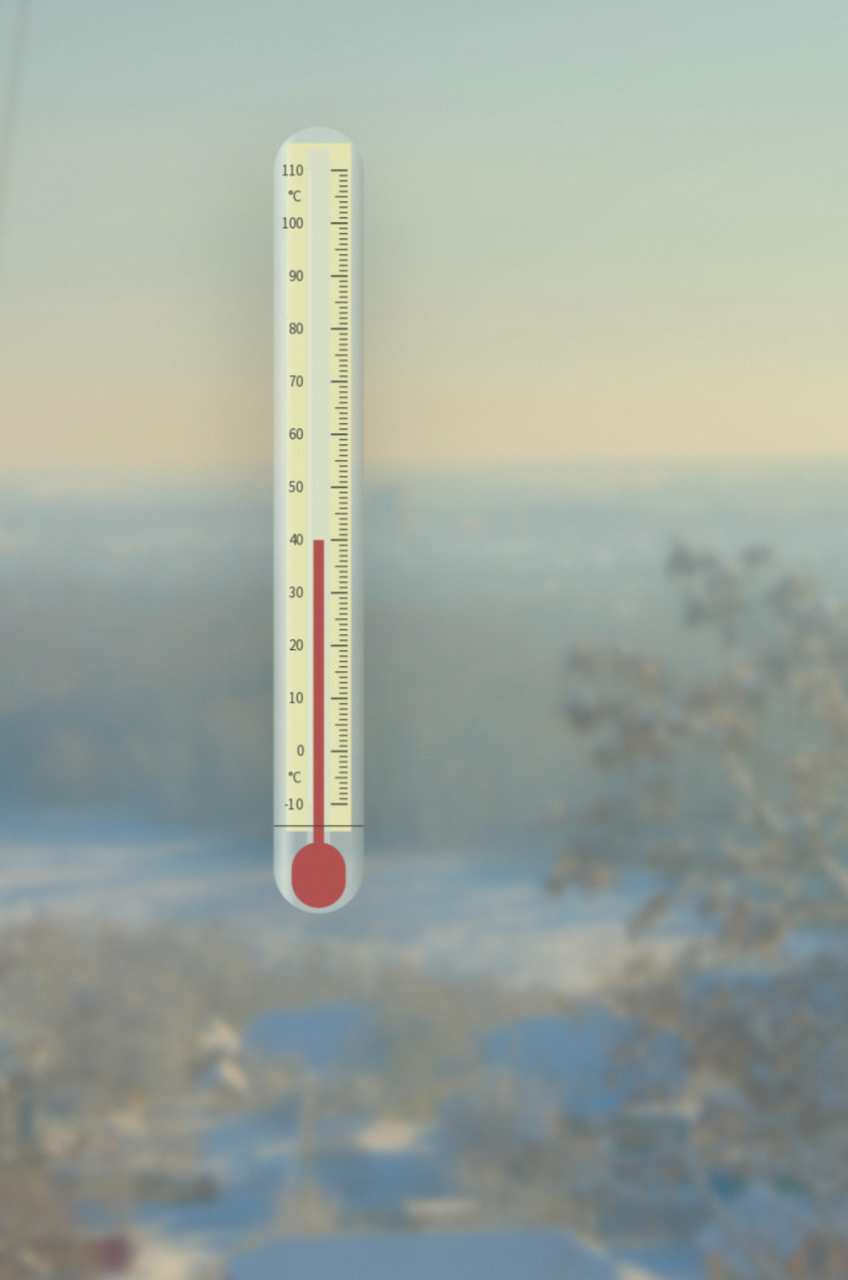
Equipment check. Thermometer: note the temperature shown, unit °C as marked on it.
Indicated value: 40 °C
